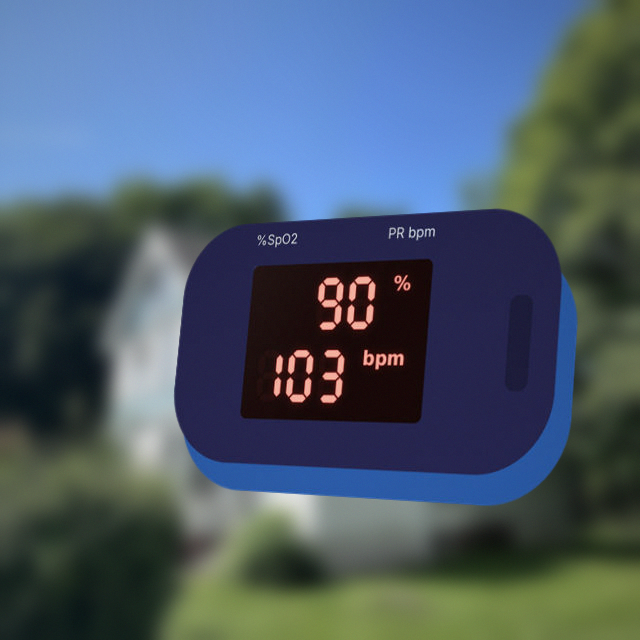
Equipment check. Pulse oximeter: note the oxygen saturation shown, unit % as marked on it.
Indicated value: 90 %
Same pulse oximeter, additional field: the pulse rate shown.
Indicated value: 103 bpm
